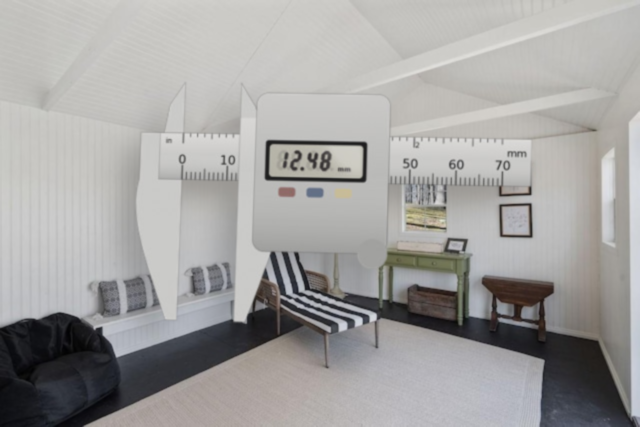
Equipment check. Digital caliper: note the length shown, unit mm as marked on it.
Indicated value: 12.48 mm
